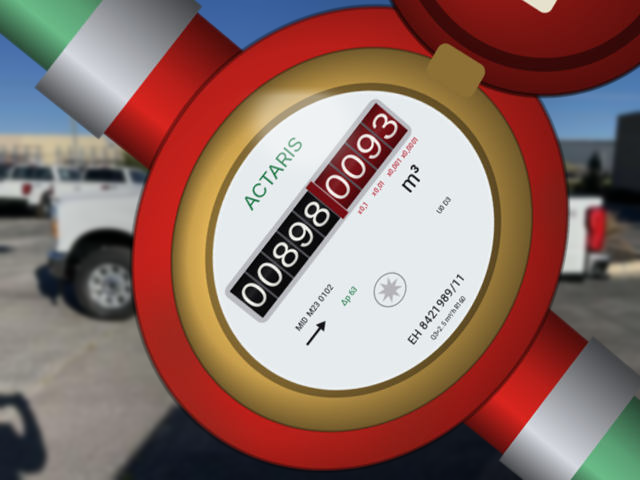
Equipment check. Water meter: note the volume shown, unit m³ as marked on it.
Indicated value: 898.0093 m³
